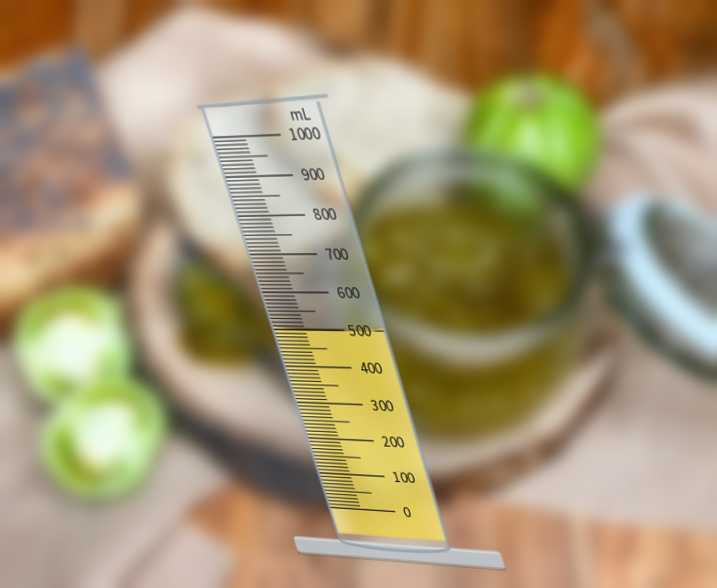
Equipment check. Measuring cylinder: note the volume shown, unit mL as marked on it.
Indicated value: 500 mL
